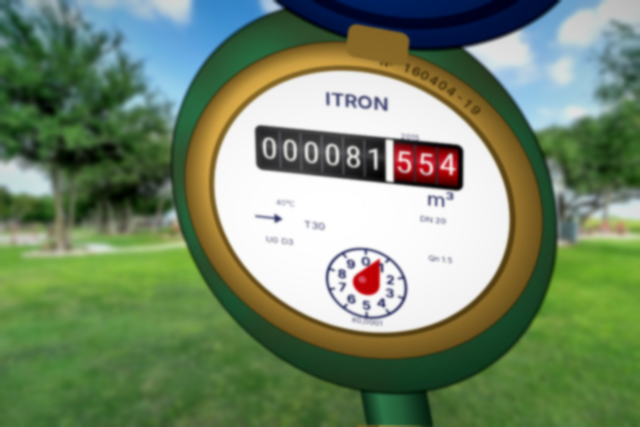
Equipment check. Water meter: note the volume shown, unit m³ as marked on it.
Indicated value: 81.5540 m³
